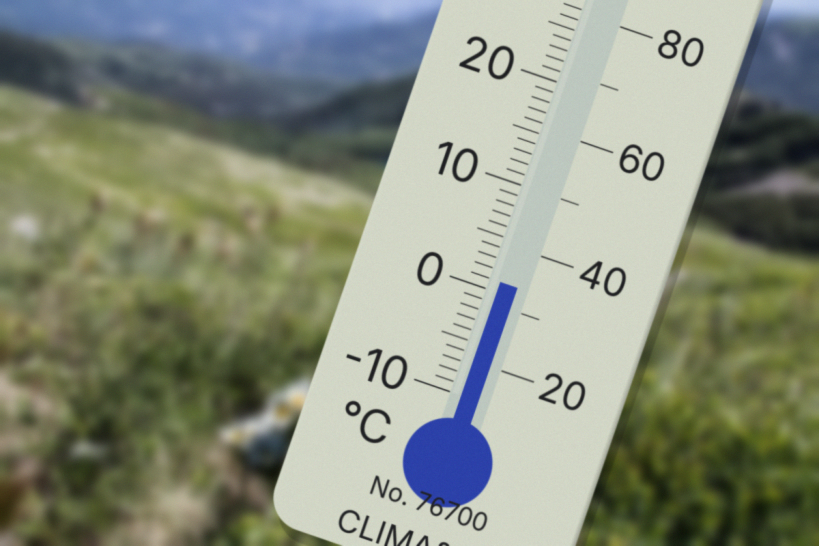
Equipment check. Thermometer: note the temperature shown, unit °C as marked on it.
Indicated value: 1 °C
